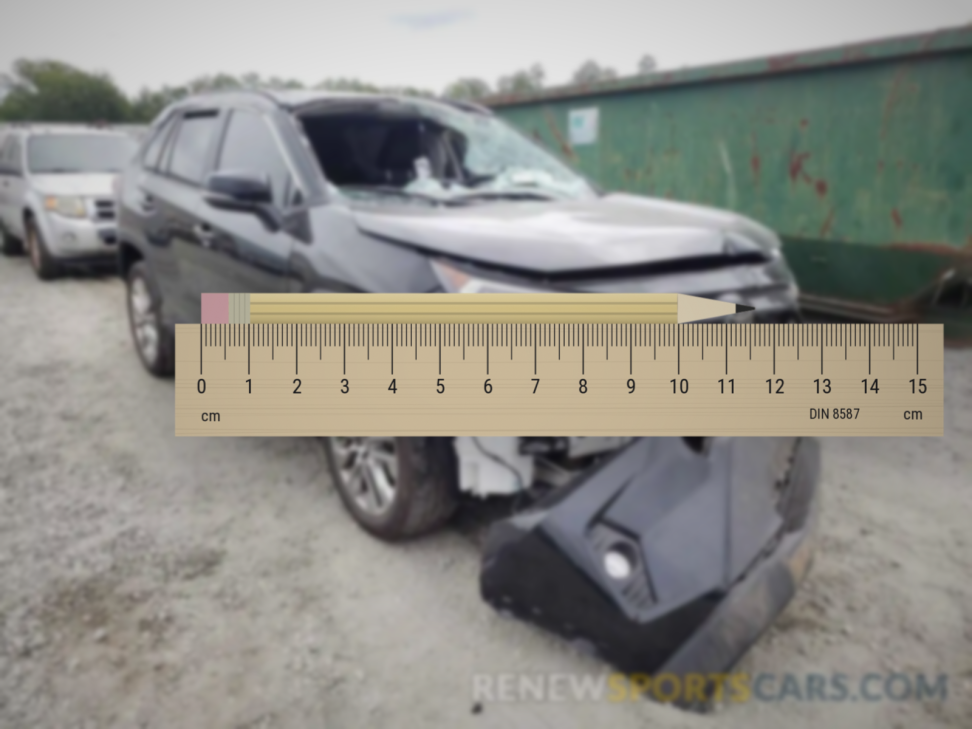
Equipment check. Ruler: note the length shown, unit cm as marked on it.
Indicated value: 11.6 cm
